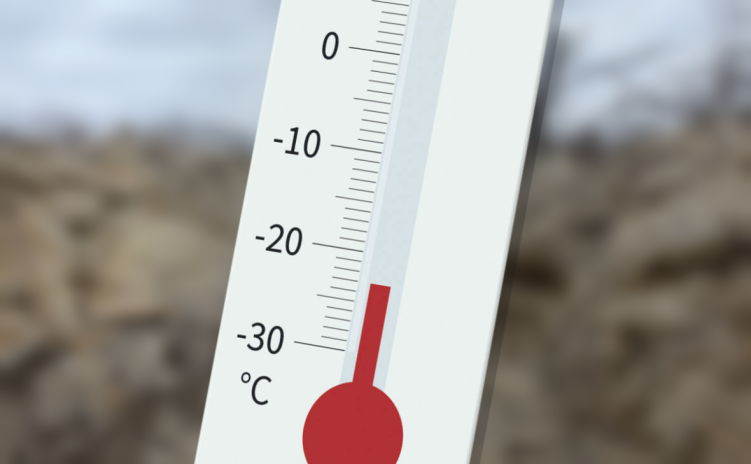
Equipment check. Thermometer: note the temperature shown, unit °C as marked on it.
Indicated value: -23 °C
